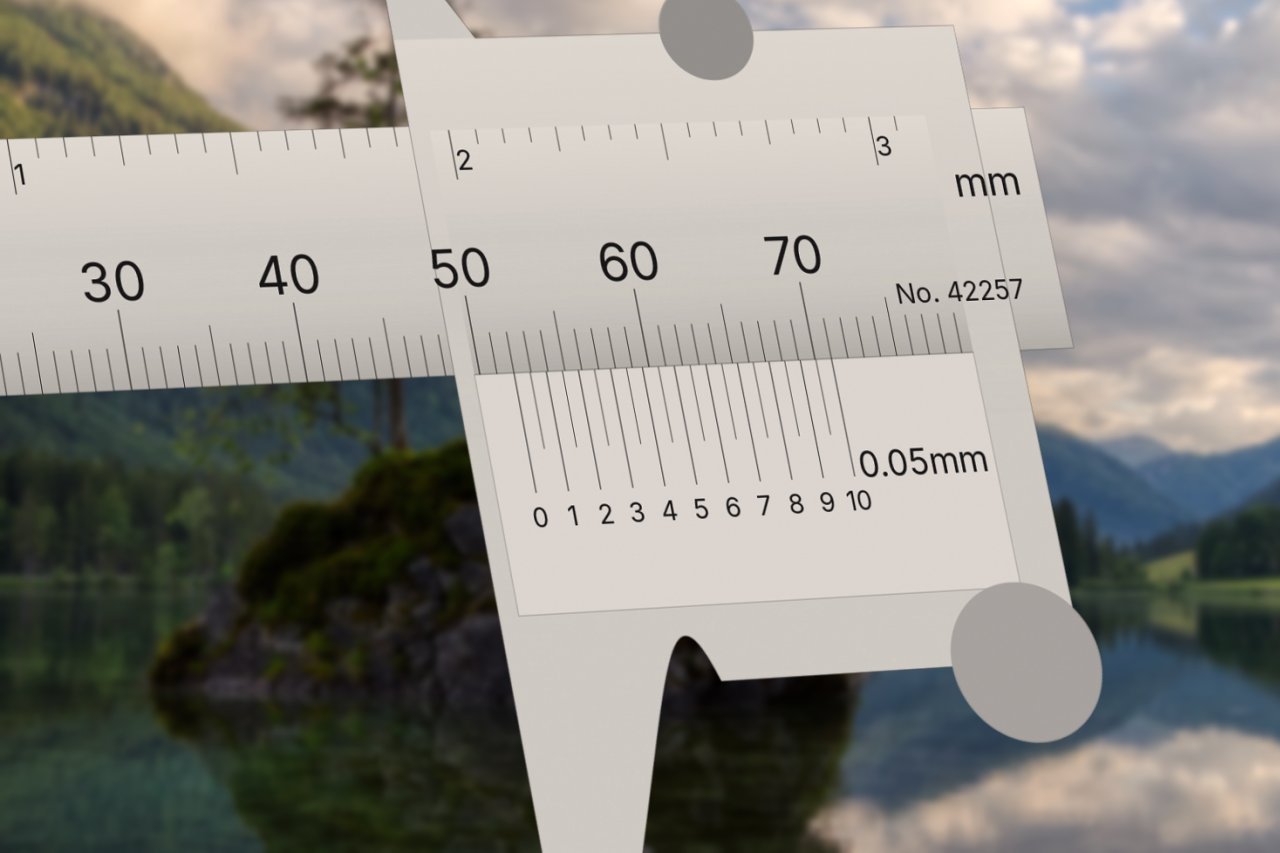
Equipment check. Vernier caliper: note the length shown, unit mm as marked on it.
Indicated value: 52.0 mm
